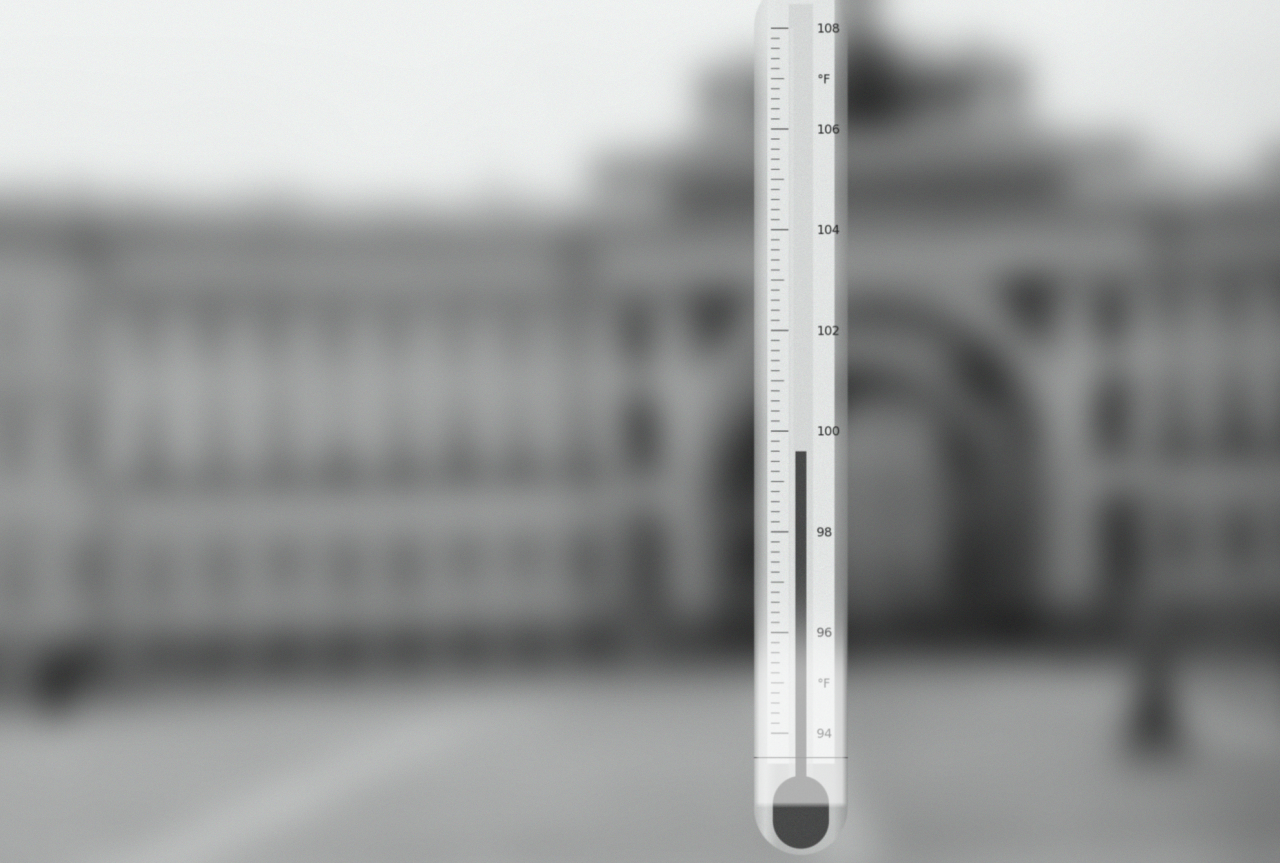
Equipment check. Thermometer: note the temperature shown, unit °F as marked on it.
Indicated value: 99.6 °F
